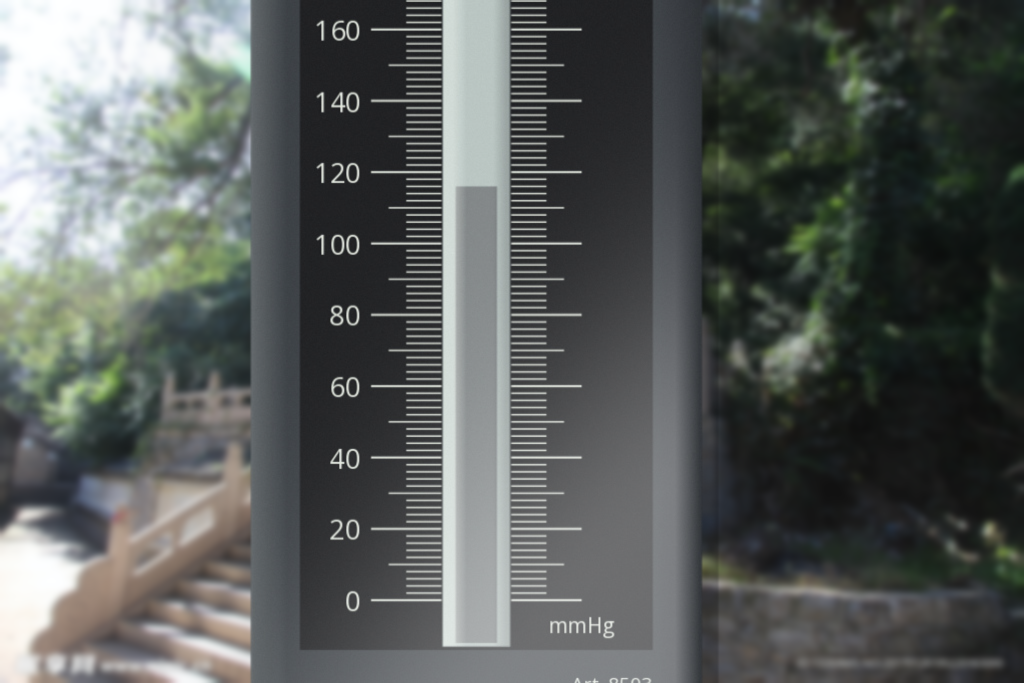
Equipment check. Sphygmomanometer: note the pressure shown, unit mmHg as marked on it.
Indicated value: 116 mmHg
